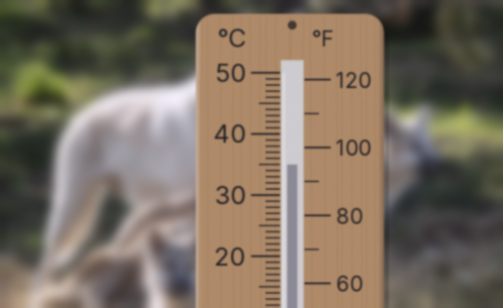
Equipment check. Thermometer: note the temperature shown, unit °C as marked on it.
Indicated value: 35 °C
